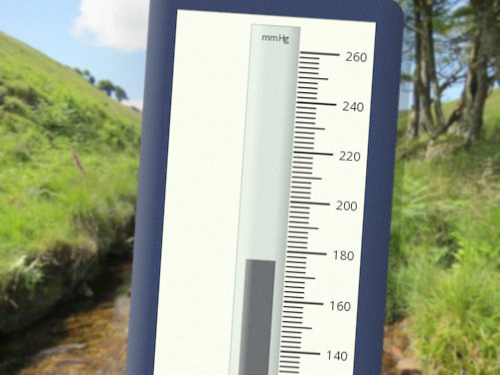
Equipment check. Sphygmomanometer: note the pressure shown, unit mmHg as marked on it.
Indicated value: 176 mmHg
